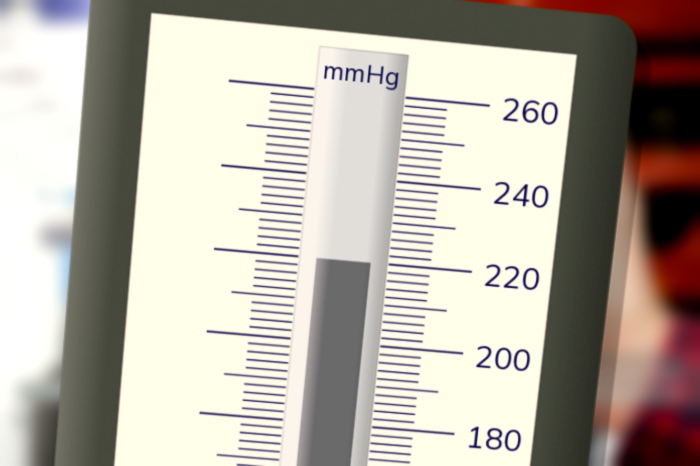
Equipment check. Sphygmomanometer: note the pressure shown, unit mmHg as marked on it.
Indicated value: 220 mmHg
